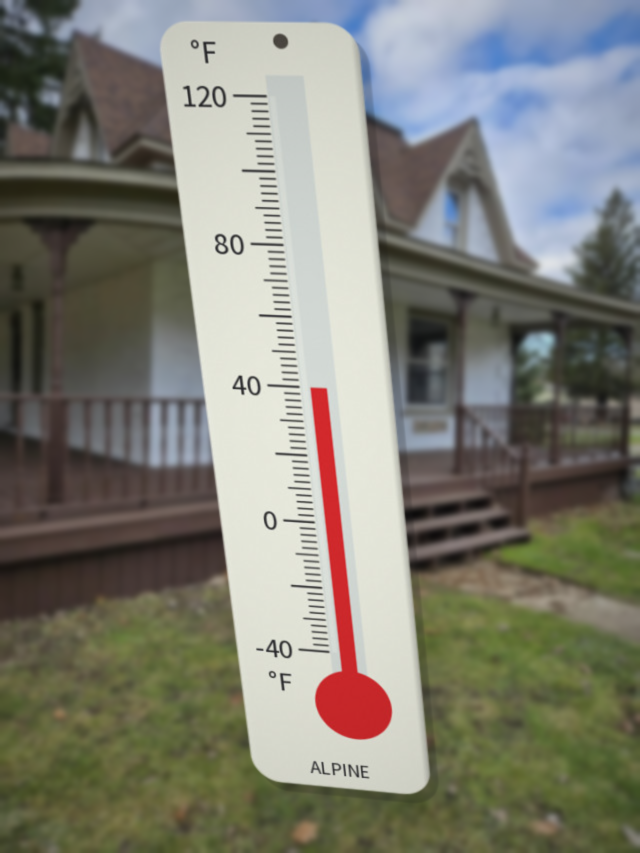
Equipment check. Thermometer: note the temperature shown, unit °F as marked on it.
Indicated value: 40 °F
